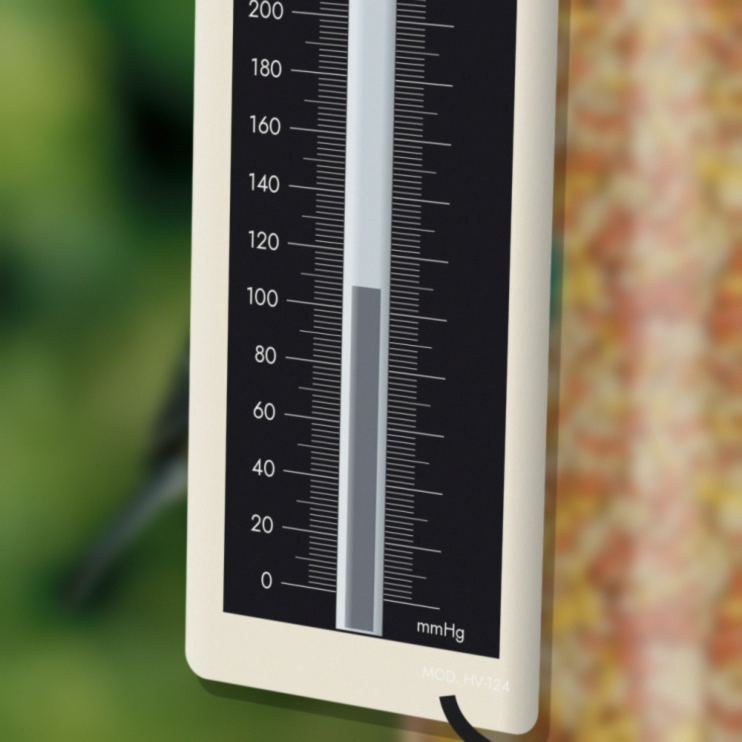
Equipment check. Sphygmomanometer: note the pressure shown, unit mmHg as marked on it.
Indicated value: 108 mmHg
